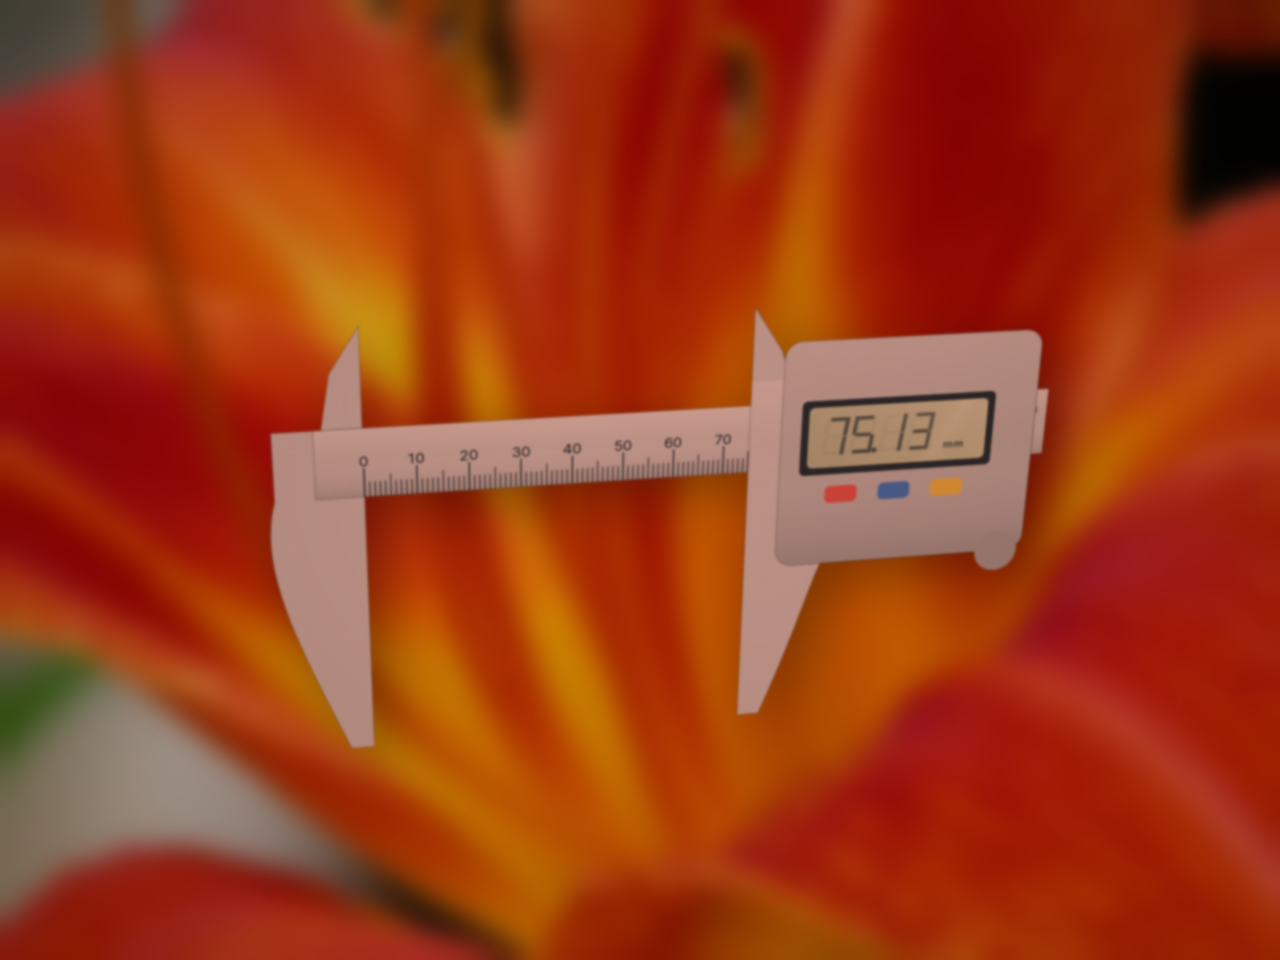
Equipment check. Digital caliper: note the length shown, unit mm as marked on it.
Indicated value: 75.13 mm
